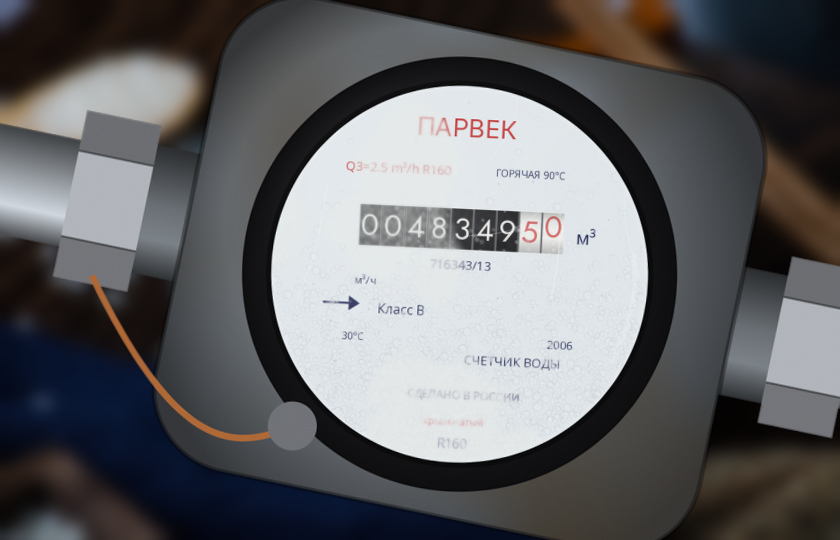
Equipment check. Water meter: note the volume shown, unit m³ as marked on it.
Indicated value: 48349.50 m³
